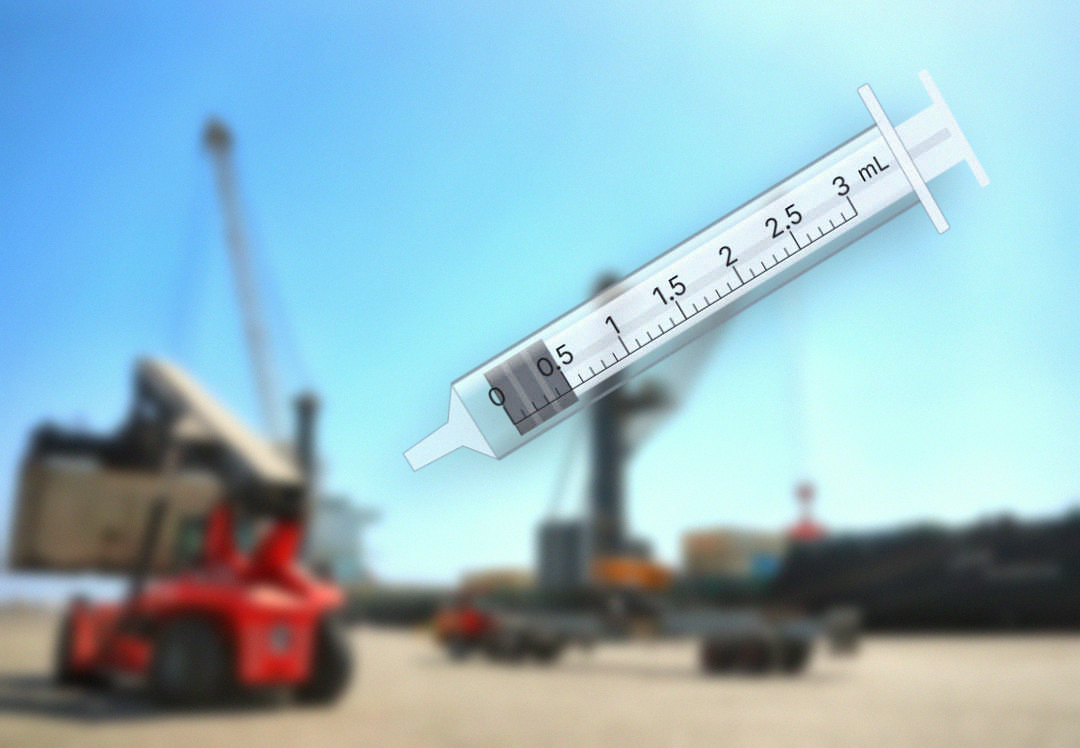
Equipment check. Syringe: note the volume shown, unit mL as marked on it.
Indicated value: 0 mL
